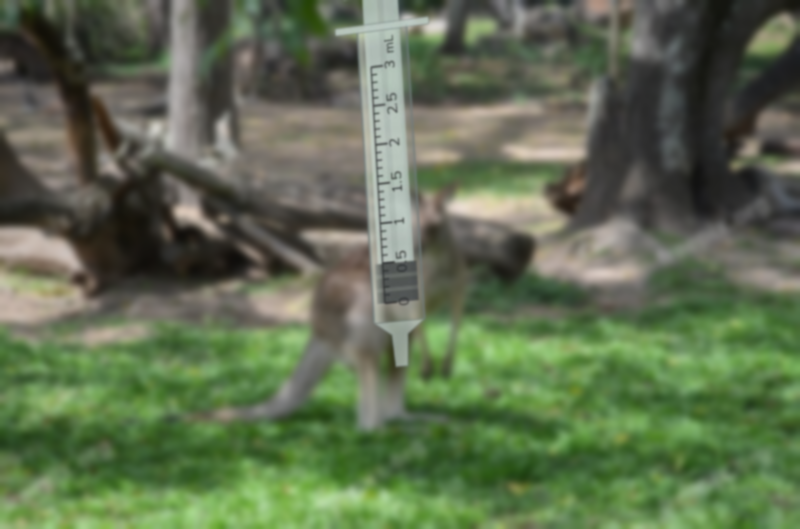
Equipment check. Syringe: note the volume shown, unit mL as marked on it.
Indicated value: 0 mL
